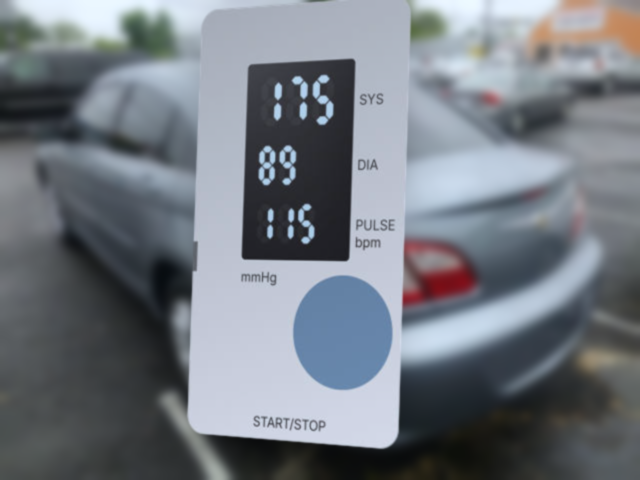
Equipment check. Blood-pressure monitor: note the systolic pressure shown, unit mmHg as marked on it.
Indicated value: 175 mmHg
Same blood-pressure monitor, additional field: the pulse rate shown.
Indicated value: 115 bpm
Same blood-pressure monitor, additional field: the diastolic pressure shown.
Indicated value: 89 mmHg
